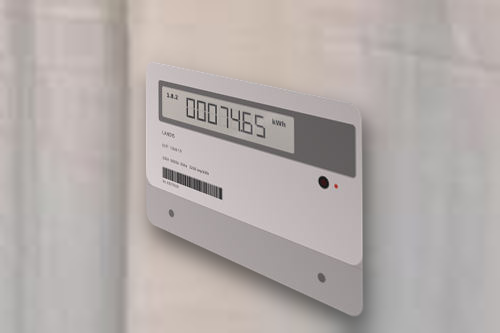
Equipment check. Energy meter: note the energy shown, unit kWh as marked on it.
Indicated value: 74.65 kWh
